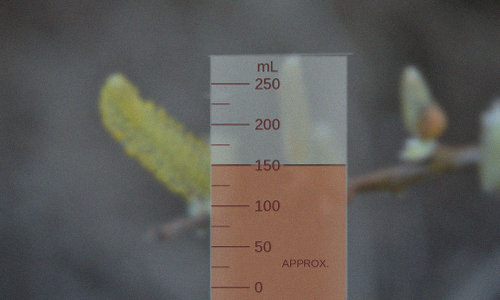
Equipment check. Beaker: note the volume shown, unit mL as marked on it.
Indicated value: 150 mL
